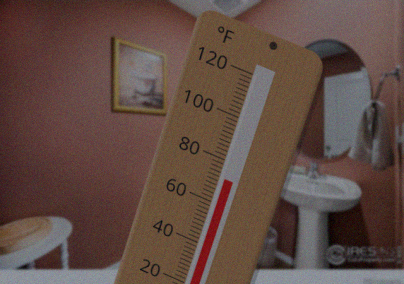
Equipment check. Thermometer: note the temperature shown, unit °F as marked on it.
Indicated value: 72 °F
